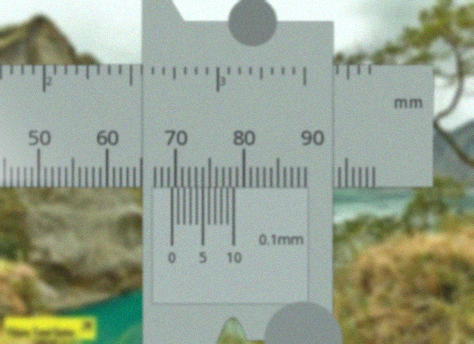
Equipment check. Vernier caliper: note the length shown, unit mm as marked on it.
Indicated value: 69.5 mm
